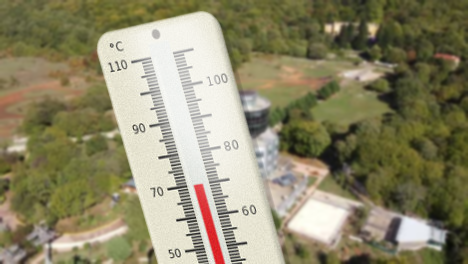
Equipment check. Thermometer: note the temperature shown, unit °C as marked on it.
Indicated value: 70 °C
